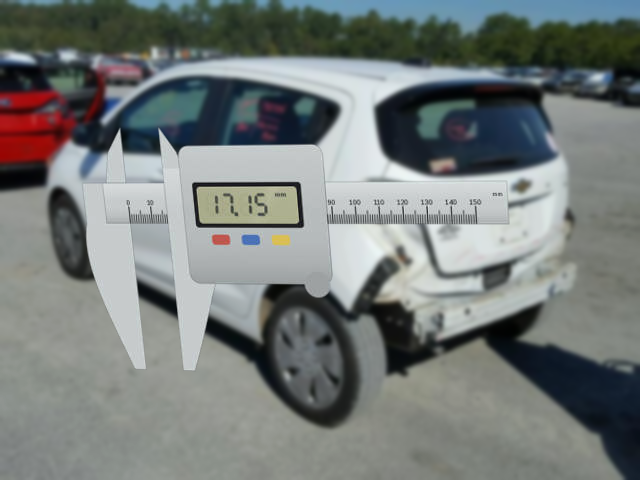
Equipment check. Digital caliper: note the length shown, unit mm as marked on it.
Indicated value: 17.15 mm
